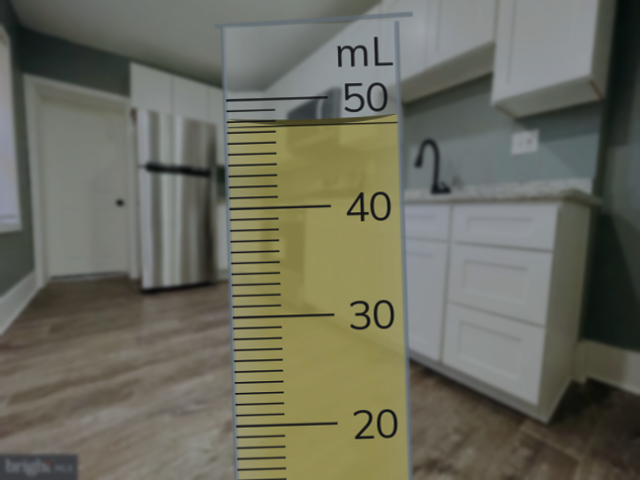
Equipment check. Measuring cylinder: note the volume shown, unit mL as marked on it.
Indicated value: 47.5 mL
